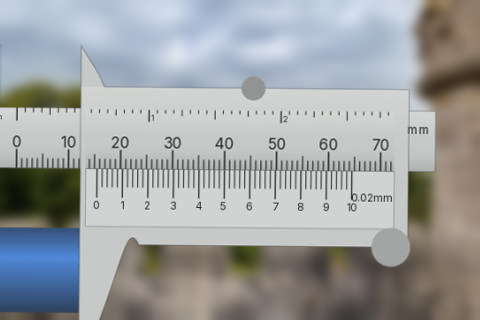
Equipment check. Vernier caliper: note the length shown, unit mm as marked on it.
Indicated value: 15.5 mm
